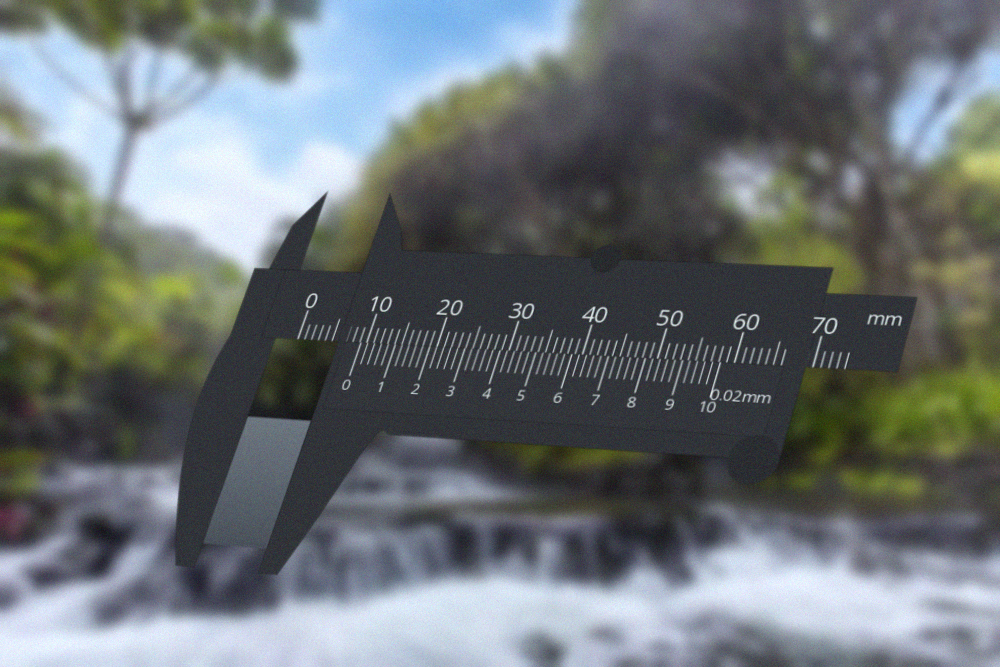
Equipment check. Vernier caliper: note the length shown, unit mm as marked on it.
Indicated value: 9.2 mm
